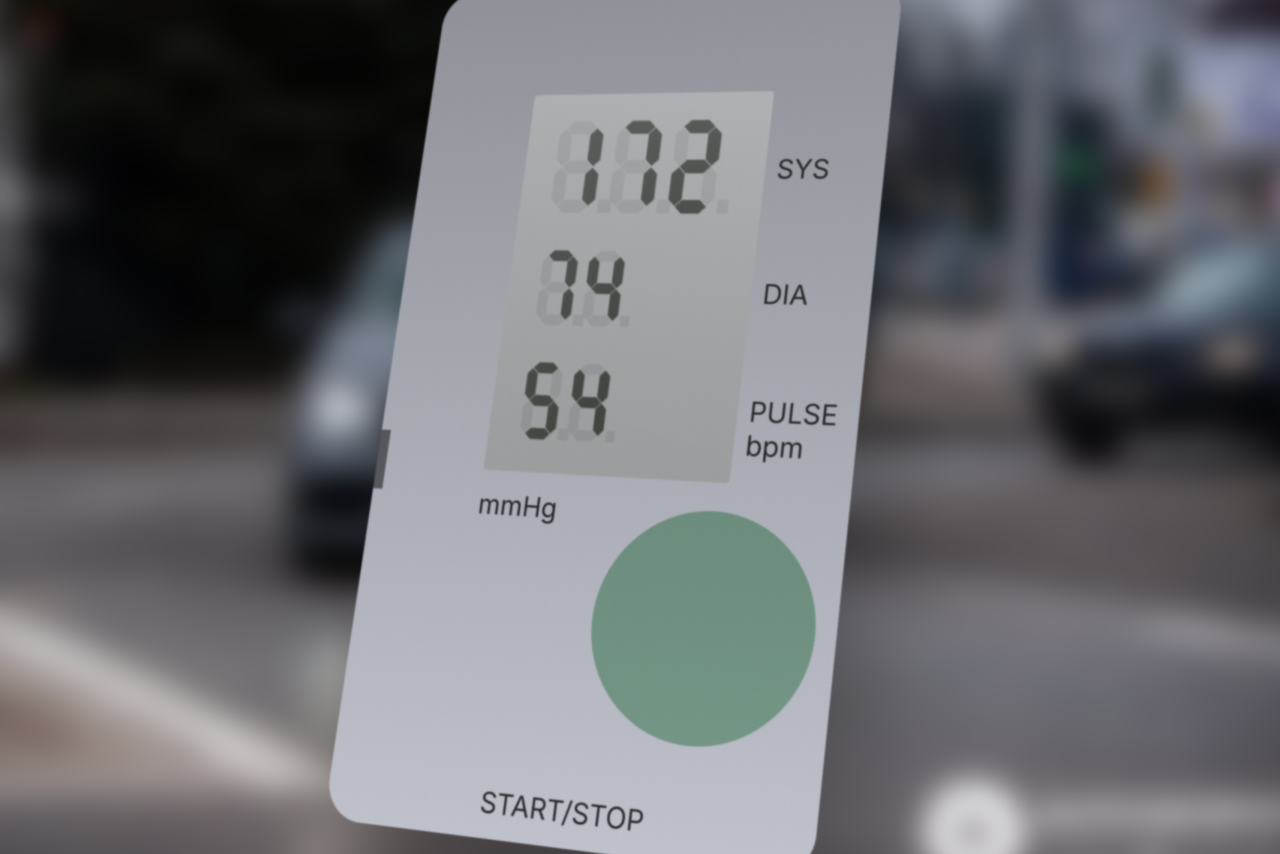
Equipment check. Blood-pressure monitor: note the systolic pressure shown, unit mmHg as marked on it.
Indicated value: 172 mmHg
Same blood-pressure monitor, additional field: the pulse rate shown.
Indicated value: 54 bpm
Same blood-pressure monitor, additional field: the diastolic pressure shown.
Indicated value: 74 mmHg
